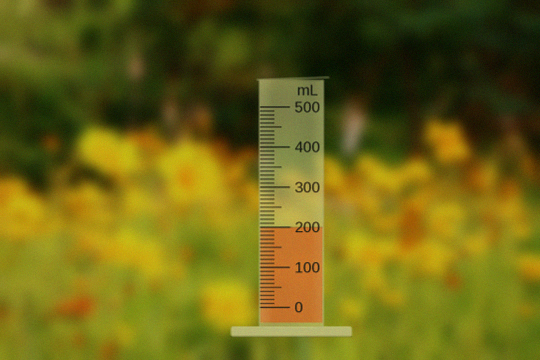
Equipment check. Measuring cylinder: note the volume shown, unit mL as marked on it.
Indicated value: 200 mL
